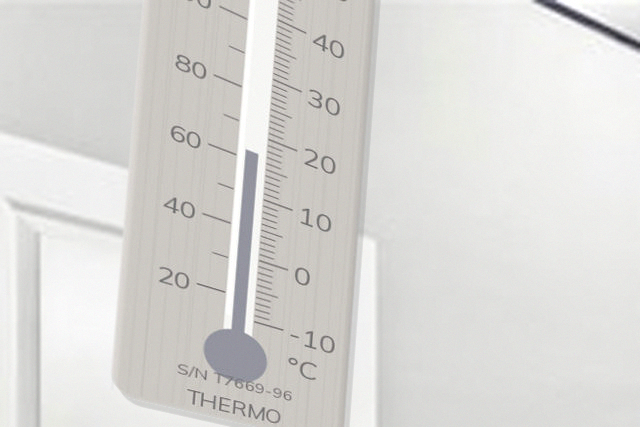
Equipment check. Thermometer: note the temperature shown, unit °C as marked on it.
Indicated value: 17 °C
